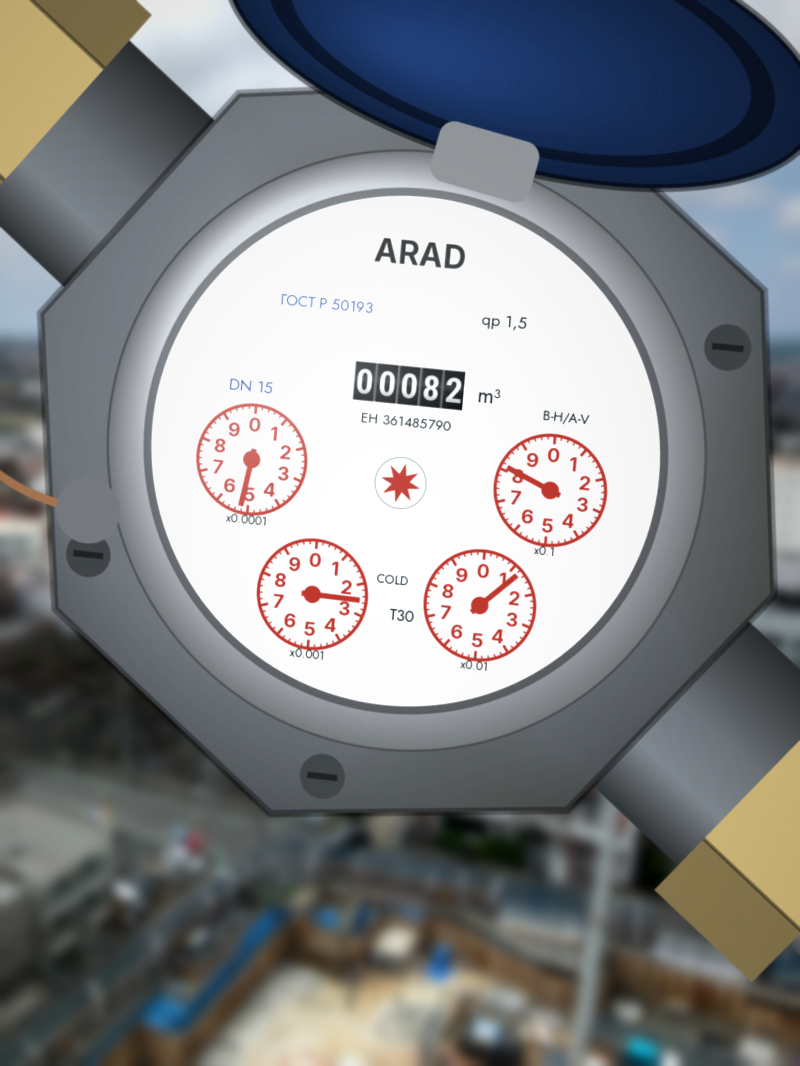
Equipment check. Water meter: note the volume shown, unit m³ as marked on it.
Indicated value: 82.8125 m³
